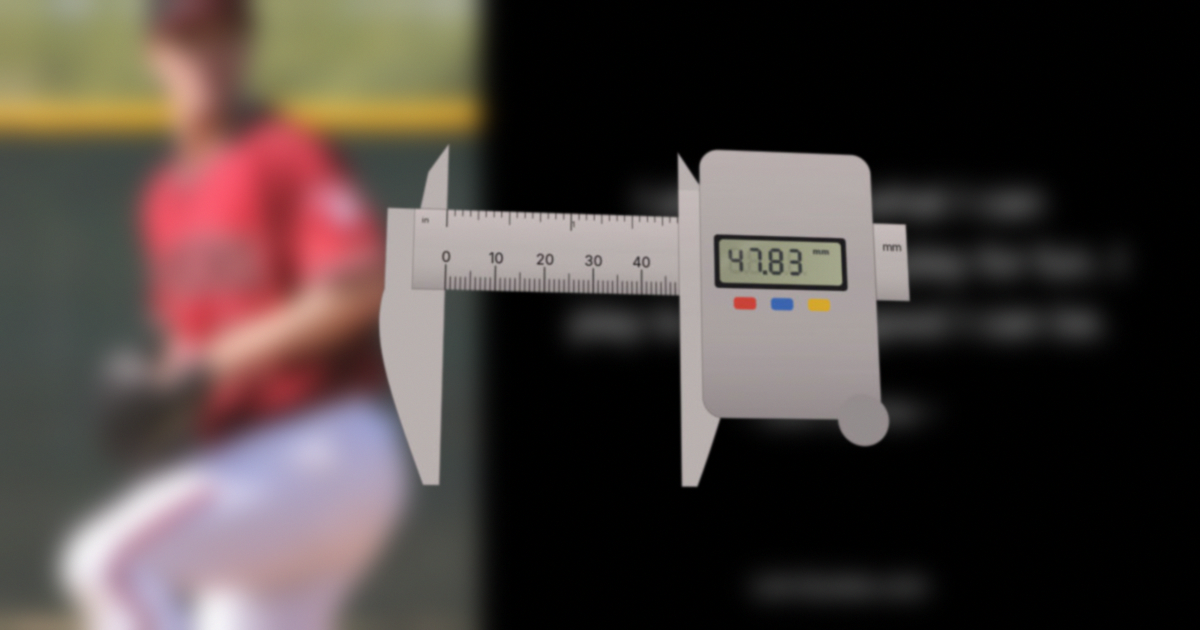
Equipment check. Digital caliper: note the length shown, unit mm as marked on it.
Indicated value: 47.83 mm
